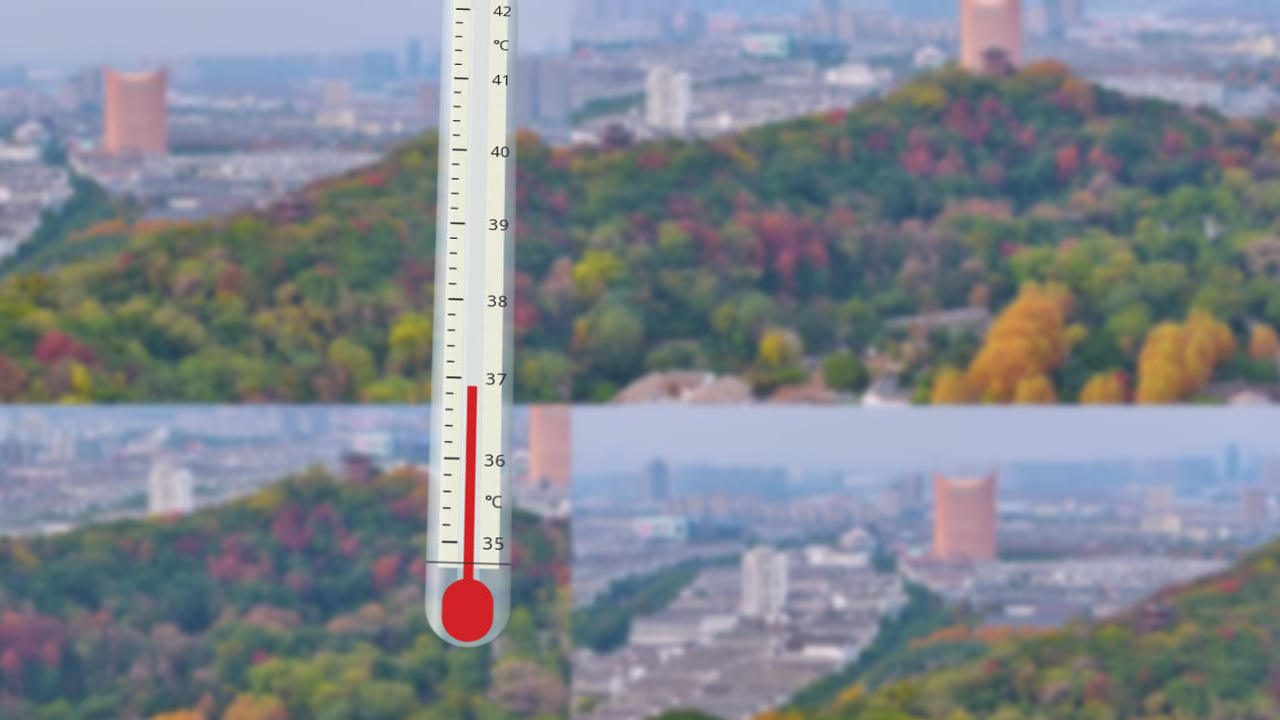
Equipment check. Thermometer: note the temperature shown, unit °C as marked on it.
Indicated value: 36.9 °C
